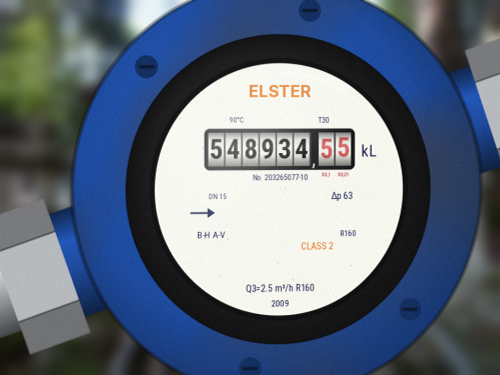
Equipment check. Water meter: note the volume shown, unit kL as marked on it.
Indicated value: 548934.55 kL
